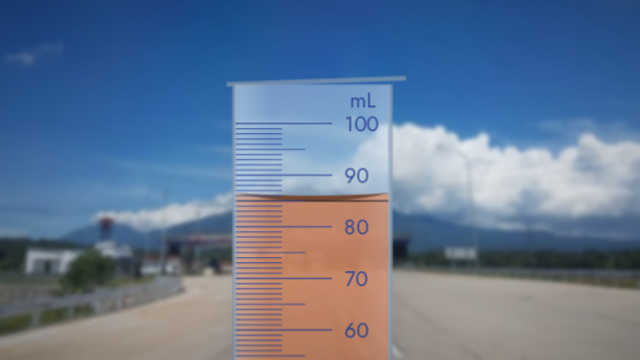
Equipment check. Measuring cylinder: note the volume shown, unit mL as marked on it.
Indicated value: 85 mL
